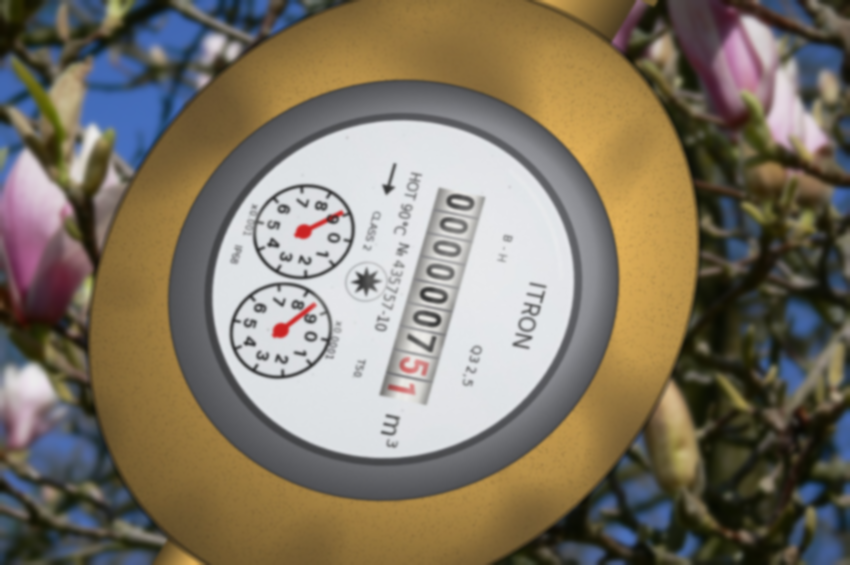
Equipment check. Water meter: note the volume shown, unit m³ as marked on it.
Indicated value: 7.5088 m³
